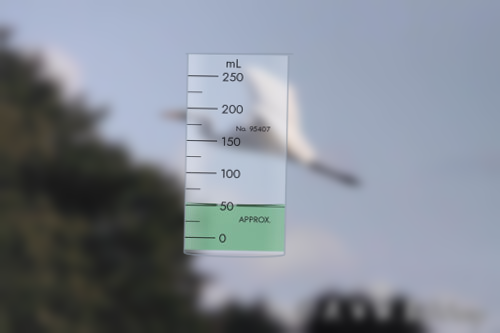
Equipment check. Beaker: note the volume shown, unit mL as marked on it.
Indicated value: 50 mL
